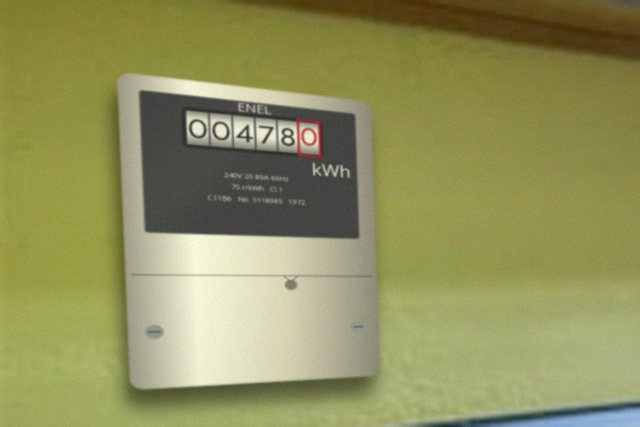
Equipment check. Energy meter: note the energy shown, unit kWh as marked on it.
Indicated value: 478.0 kWh
